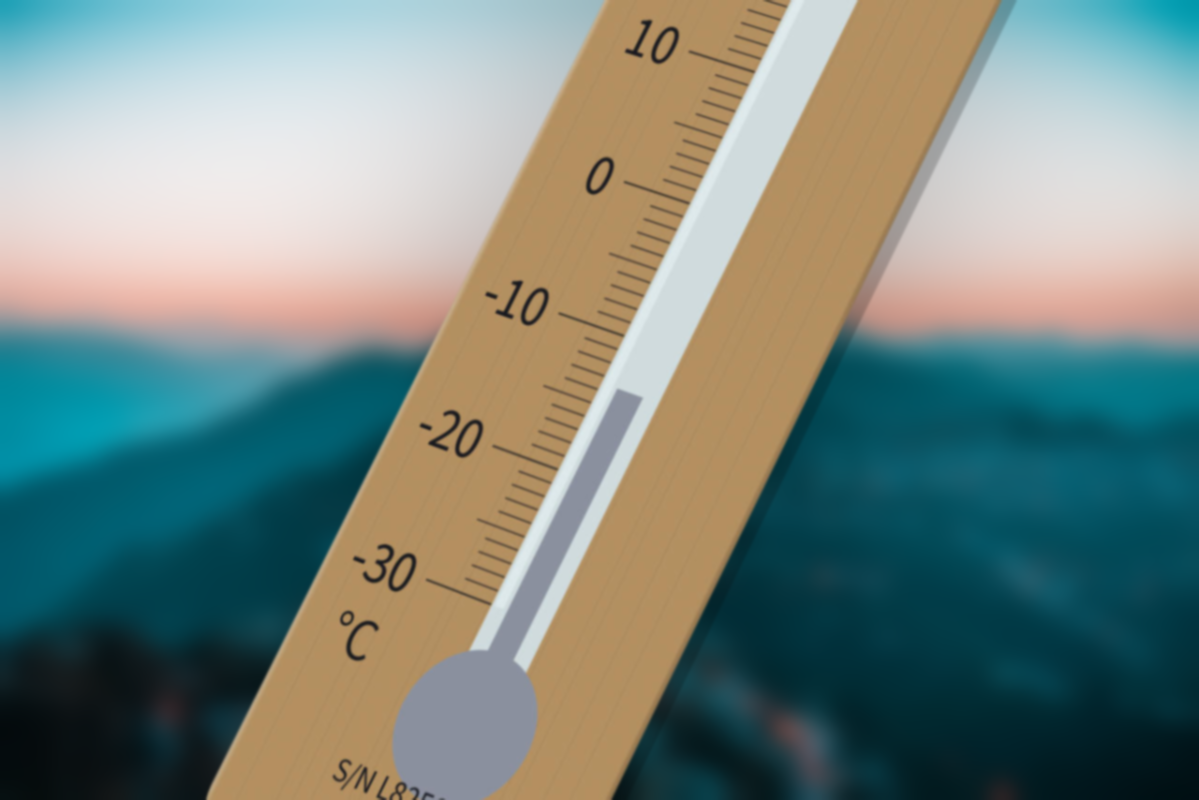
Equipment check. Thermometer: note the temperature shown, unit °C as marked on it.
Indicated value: -13.5 °C
